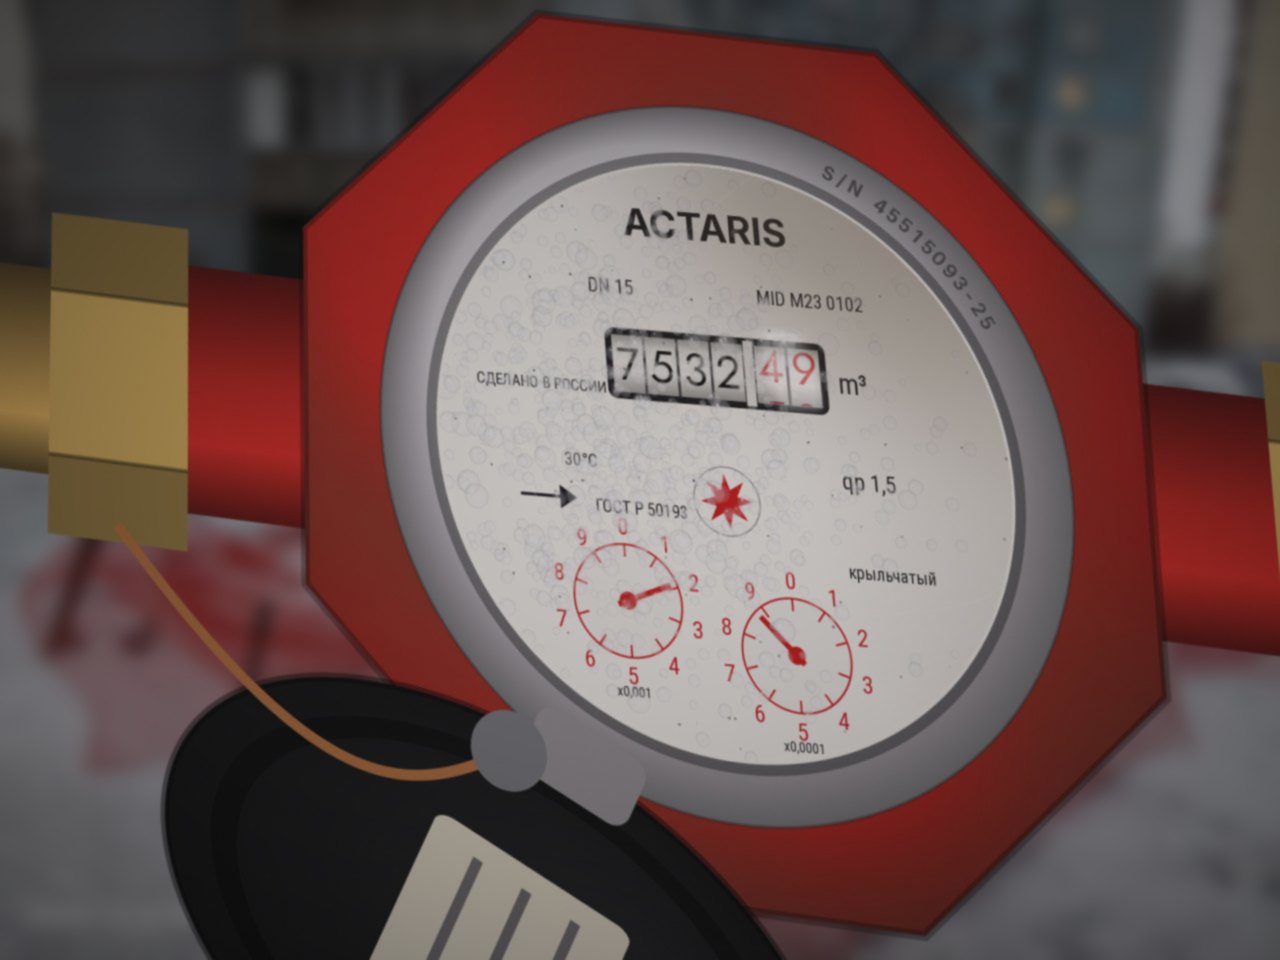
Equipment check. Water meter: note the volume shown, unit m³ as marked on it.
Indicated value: 7532.4918 m³
